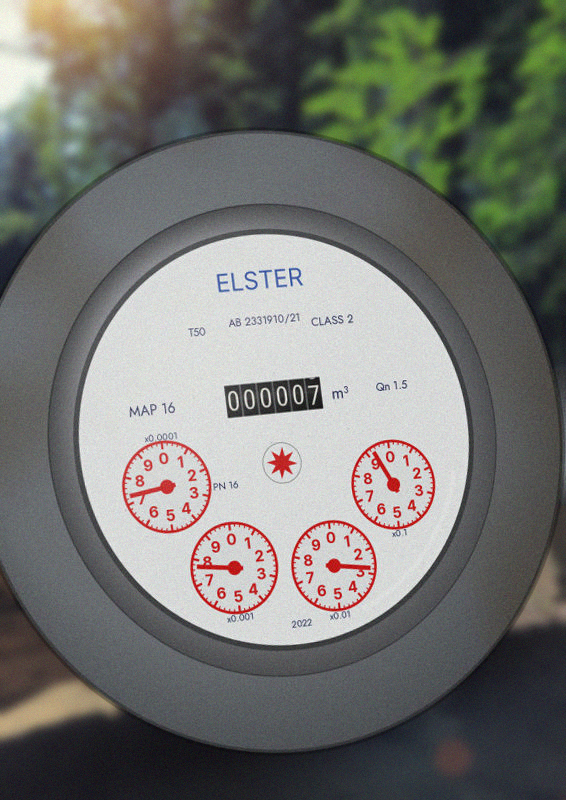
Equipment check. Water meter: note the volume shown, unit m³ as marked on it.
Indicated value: 6.9277 m³
